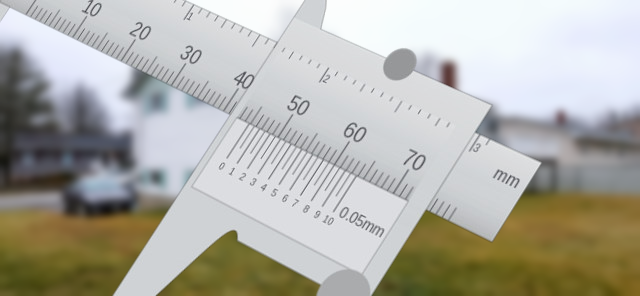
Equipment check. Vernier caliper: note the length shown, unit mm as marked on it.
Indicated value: 44.8 mm
